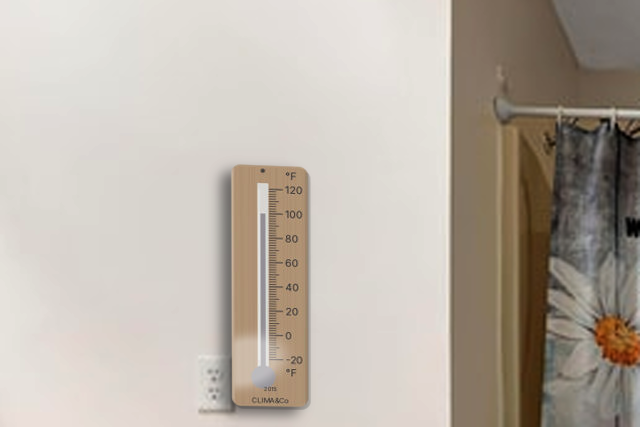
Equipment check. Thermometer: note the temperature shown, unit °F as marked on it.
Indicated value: 100 °F
